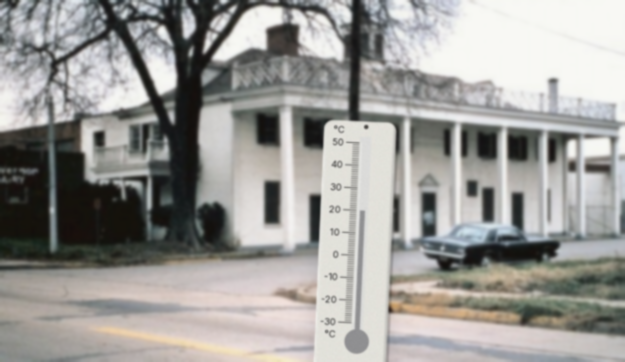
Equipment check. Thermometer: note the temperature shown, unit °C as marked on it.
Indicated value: 20 °C
